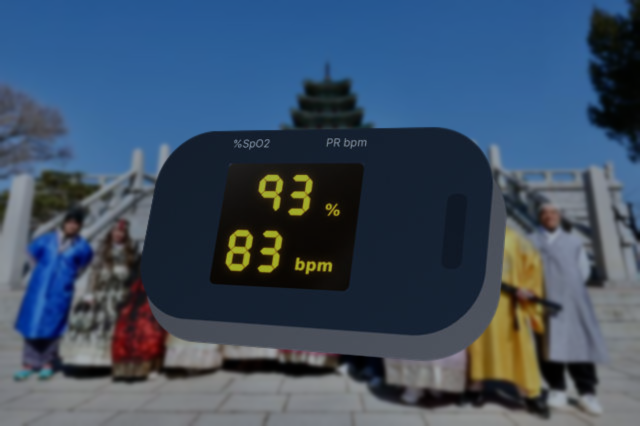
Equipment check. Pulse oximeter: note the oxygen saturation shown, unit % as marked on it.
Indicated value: 93 %
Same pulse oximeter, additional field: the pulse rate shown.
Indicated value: 83 bpm
